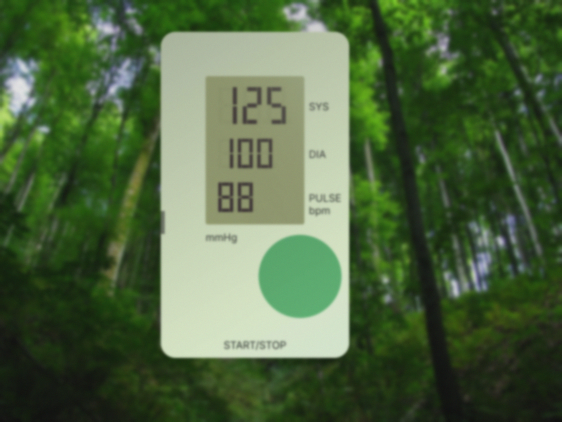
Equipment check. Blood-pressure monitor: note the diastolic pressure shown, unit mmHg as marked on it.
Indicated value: 100 mmHg
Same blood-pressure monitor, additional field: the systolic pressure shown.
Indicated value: 125 mmHg
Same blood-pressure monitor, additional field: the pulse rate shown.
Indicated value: 88 bpm
